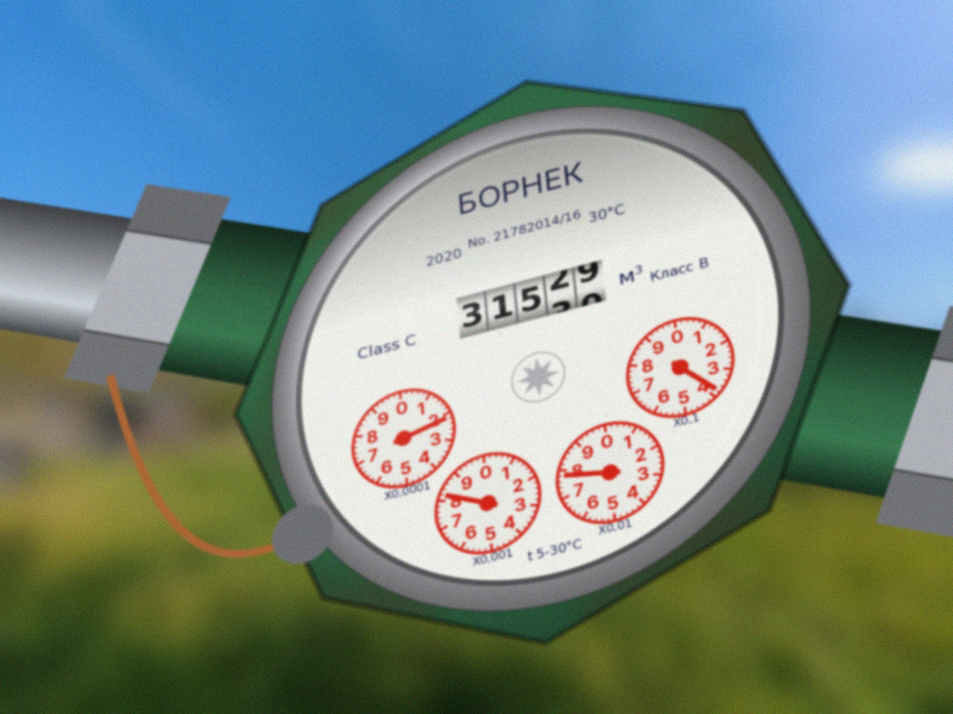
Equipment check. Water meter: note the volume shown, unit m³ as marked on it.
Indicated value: 31529.3782 m³
